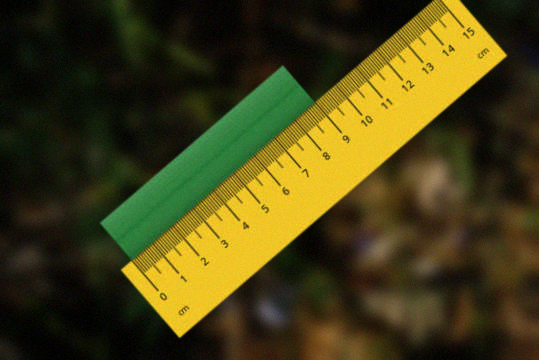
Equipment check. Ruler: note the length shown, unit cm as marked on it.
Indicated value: 9 cm
